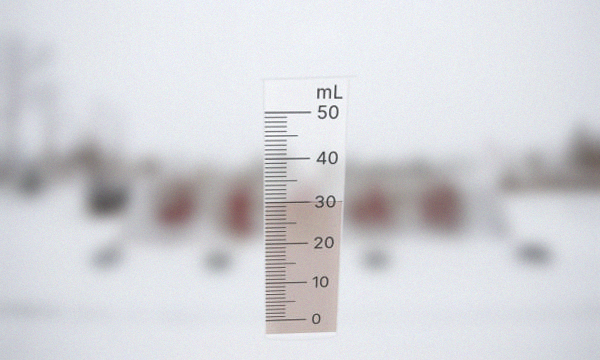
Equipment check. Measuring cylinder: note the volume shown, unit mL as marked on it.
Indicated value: 30 mL
